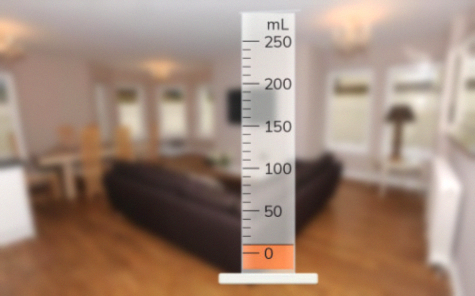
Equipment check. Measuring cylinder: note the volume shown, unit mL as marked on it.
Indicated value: 10 mL
